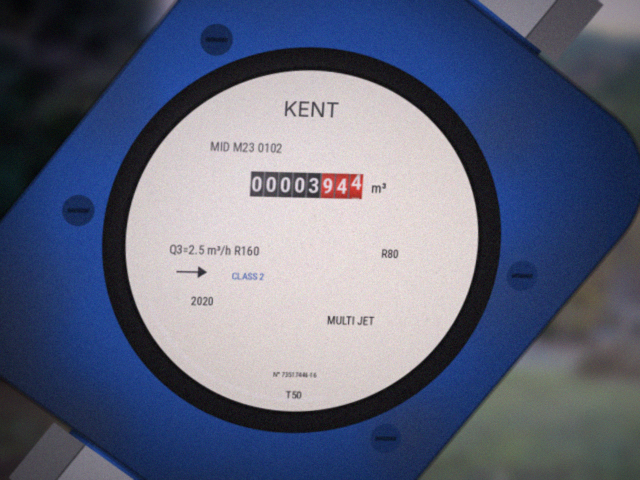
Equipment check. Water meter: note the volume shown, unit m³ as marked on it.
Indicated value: 3.944 m³
